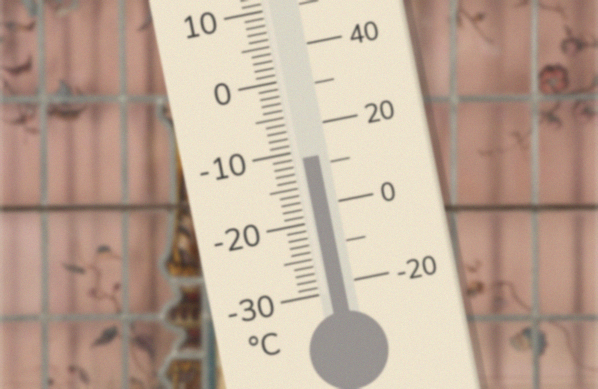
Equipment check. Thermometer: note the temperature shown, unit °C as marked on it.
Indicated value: -11 °C
